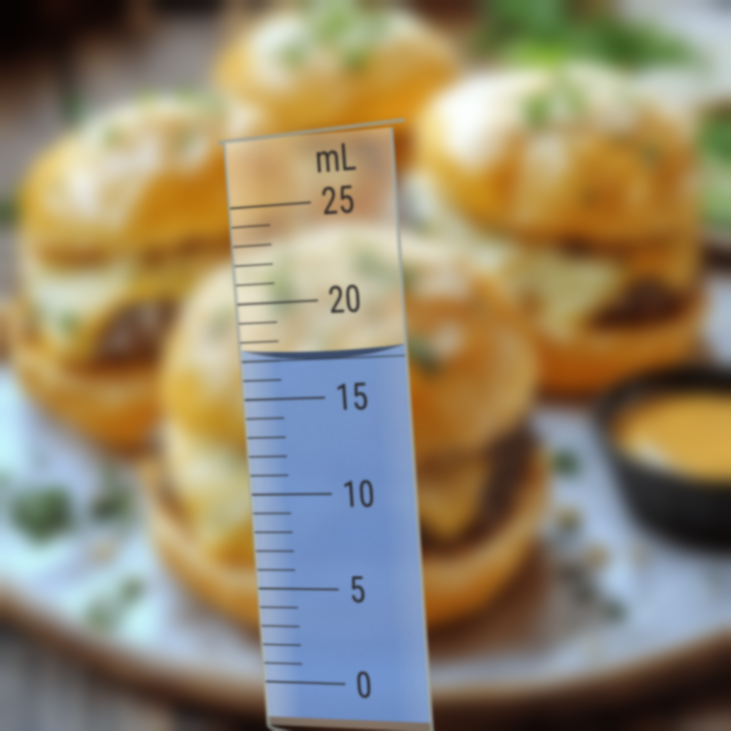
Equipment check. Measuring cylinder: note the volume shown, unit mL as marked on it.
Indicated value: 17 mL
